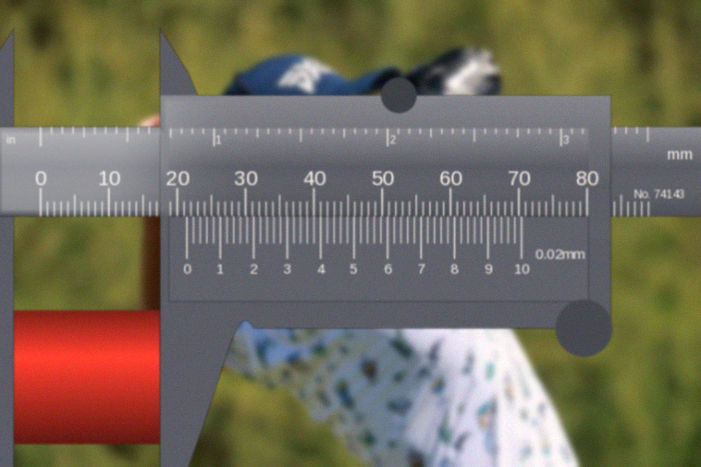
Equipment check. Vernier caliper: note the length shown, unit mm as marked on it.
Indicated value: 21.4 mm
